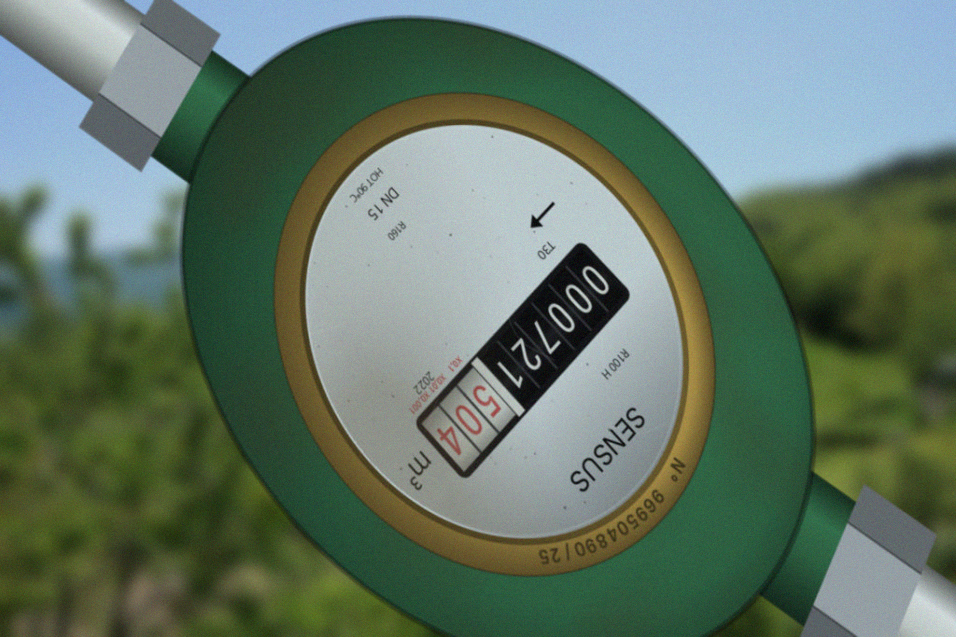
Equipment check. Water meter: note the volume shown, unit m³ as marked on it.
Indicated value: 721.504 m³
